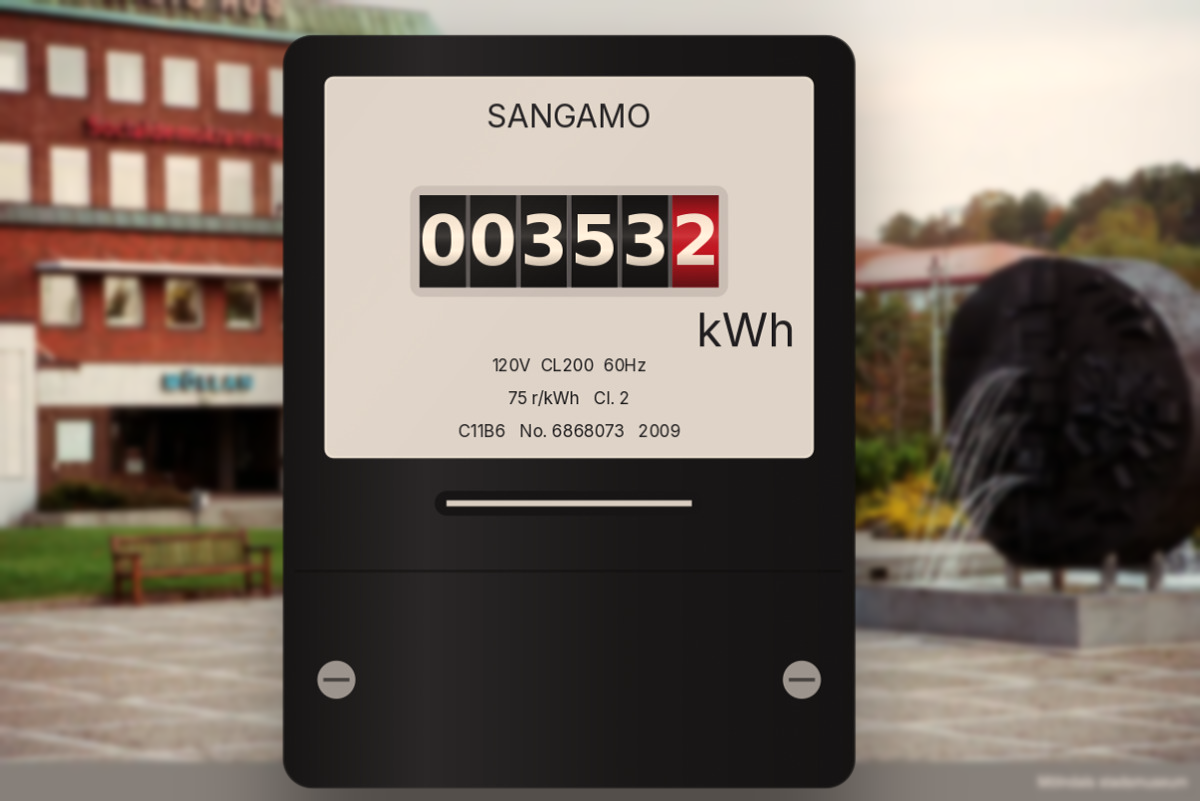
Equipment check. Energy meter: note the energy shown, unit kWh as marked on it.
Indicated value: 353.2 kWh
